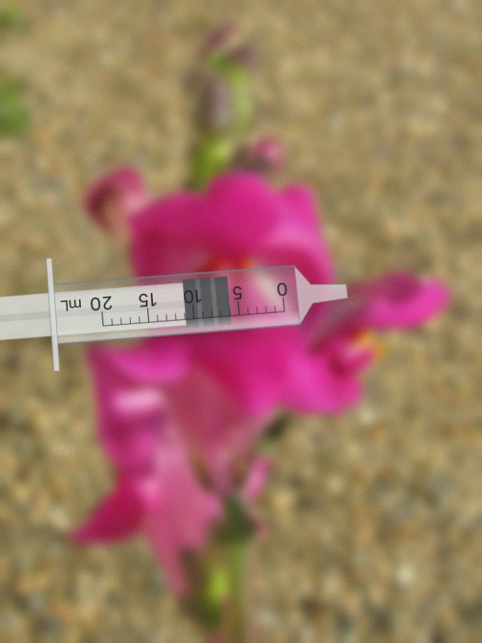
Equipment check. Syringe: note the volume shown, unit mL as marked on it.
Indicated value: 6 mL
